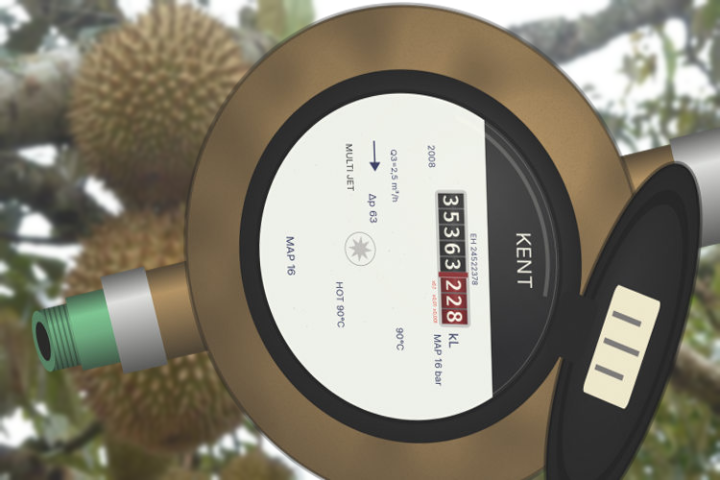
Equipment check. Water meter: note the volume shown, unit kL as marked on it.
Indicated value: 35363.228 kL
